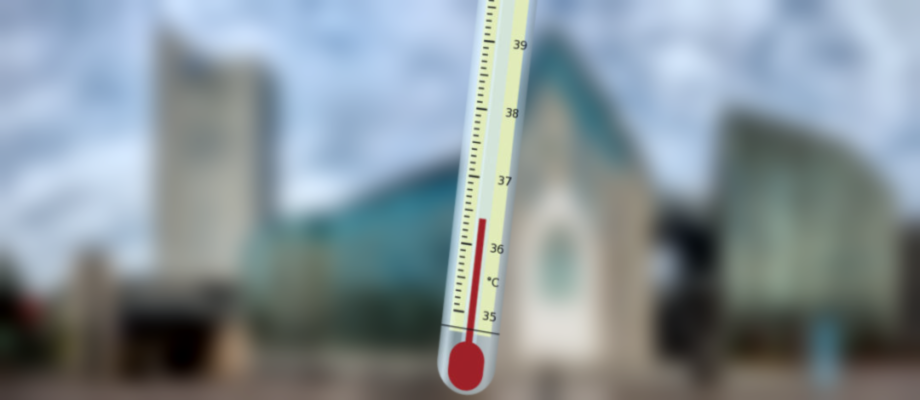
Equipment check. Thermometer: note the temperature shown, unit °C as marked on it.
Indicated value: 36.4 °C
